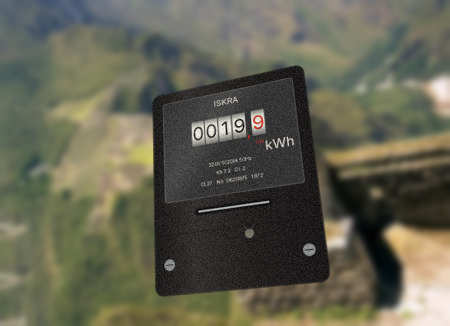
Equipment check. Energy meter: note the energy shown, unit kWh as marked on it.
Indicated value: 19.9 kWh
